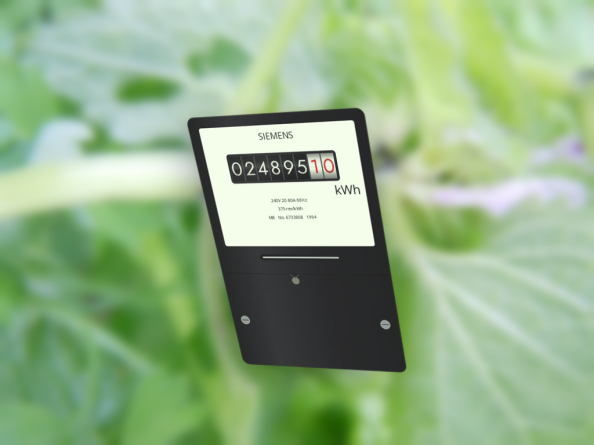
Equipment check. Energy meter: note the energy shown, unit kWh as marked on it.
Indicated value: 24895.10 kWh
